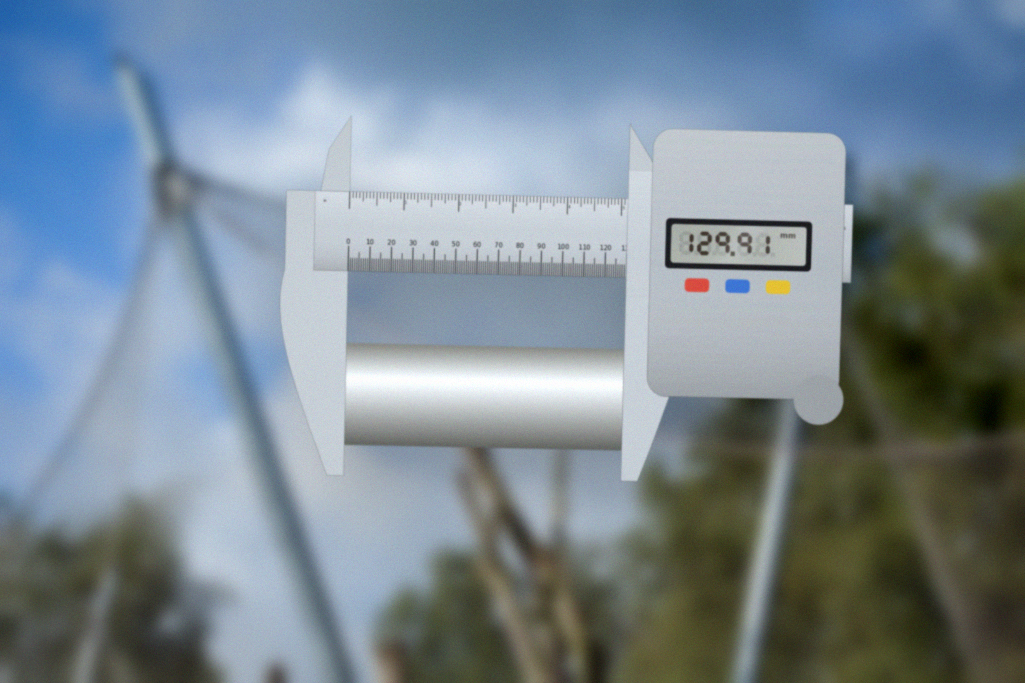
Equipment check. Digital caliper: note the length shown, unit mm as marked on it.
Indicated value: 129.91 mm
